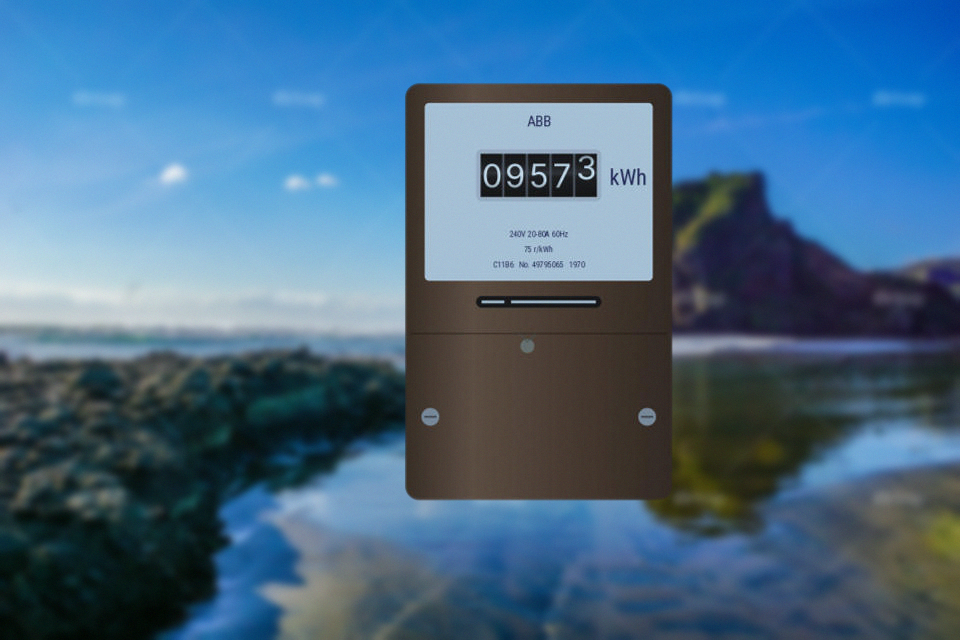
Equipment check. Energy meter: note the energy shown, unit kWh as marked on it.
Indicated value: 9573 kWh
